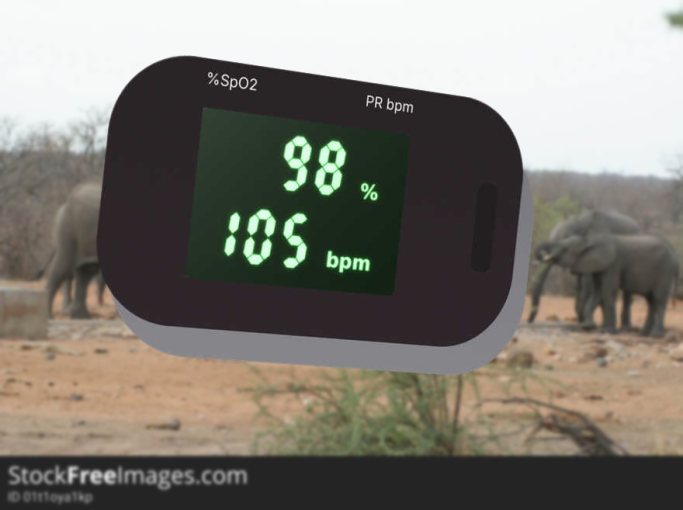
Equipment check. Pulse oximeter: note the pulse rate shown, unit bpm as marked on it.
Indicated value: 105 bpm
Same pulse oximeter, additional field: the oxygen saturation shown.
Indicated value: 98 %
